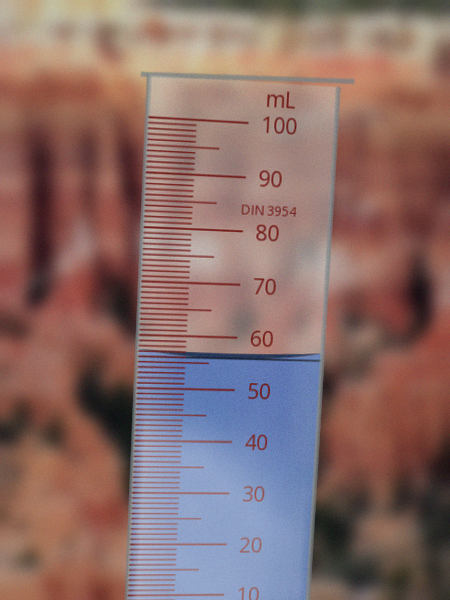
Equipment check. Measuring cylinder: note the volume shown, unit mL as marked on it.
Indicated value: 56 mL
